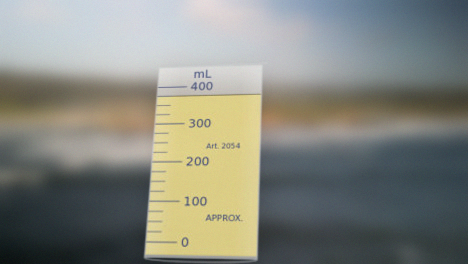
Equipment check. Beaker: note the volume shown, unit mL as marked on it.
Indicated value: 375 mL
